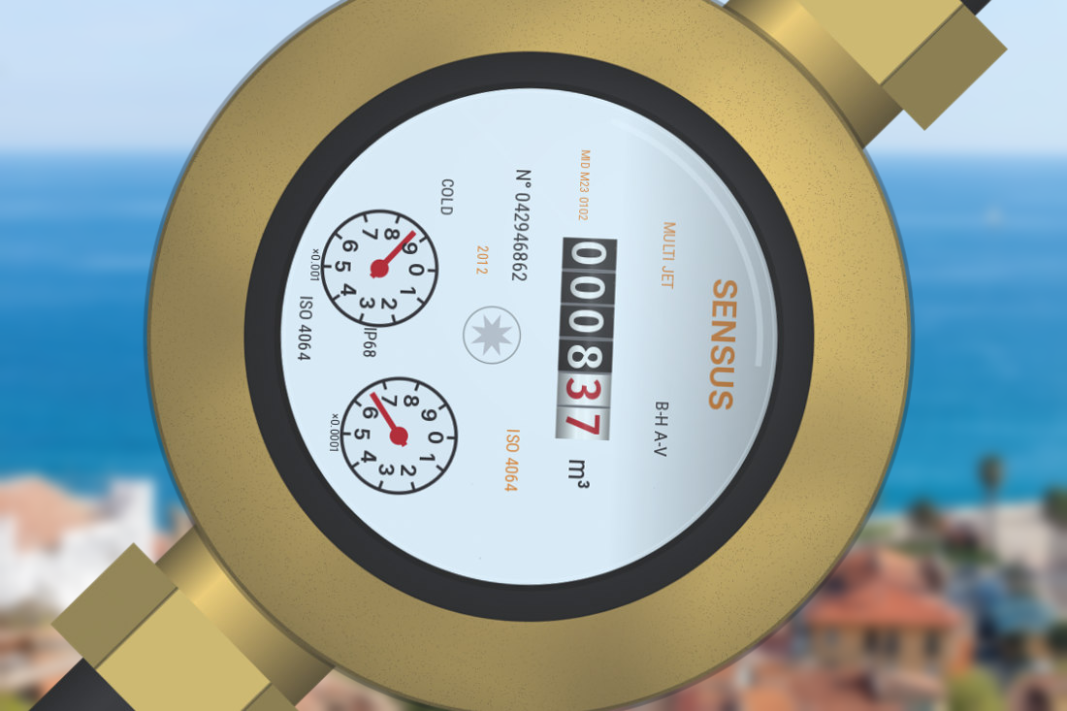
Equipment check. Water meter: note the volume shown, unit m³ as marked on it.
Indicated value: 8.3786 m³
